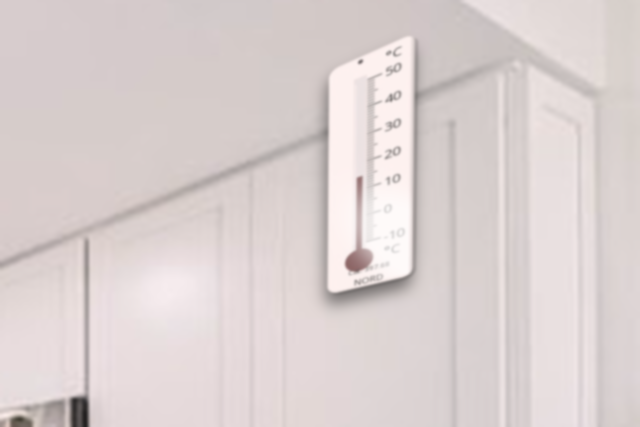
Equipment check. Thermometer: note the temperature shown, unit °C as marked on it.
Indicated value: 15 °C
